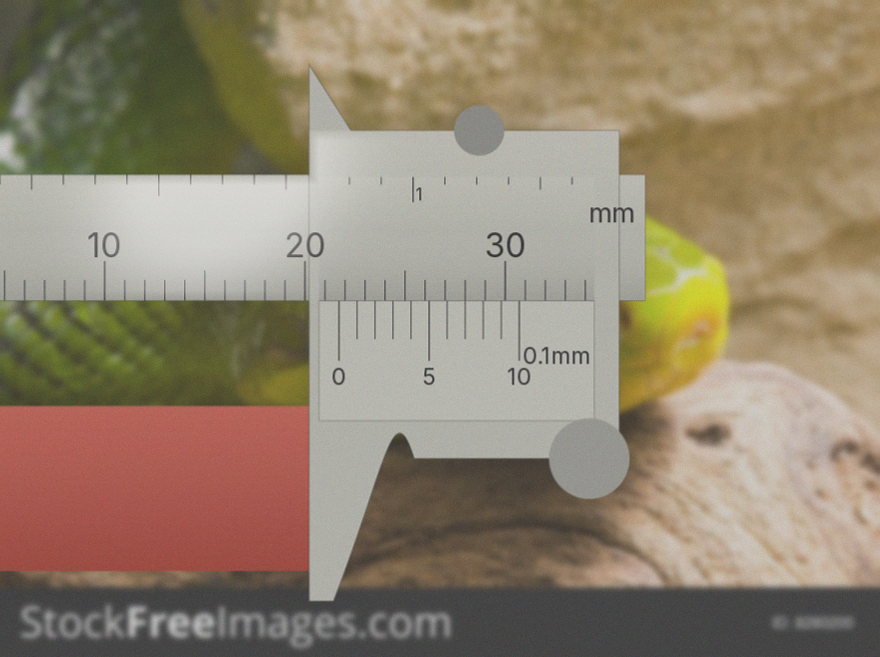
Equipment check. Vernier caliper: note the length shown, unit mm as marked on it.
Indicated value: 21.7 mm
